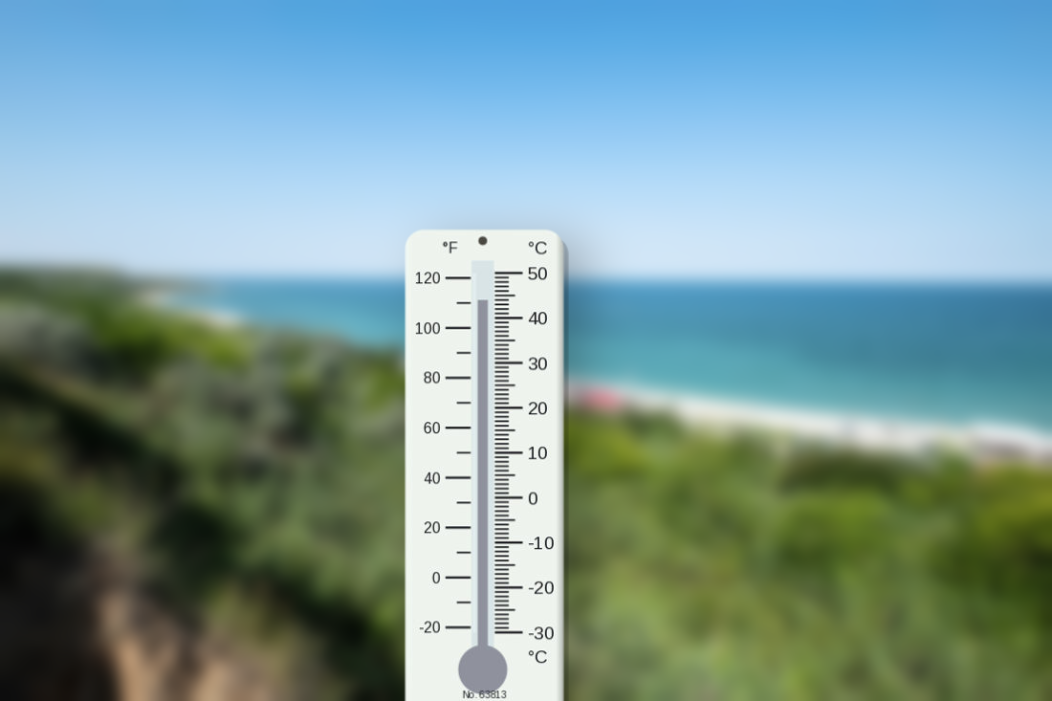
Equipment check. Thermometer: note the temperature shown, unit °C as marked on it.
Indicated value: 44 °C
